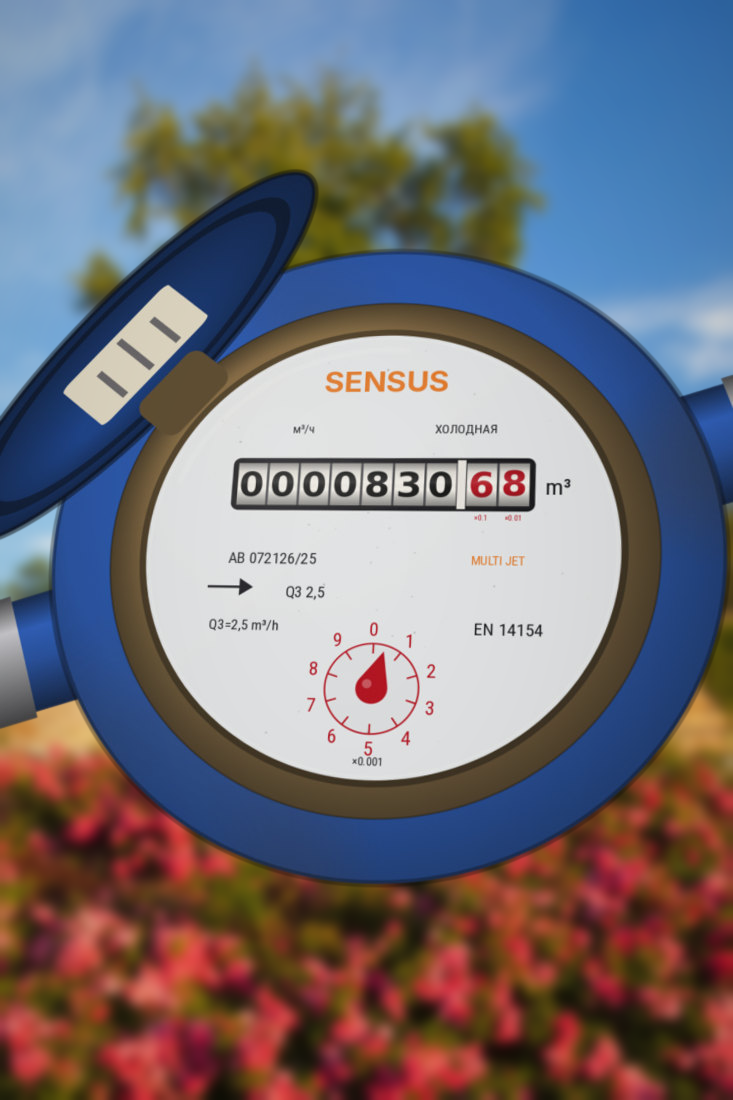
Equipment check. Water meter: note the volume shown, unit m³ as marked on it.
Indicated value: 830.680 m³
